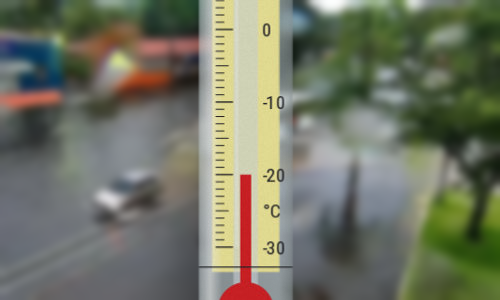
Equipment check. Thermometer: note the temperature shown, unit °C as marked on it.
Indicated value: -20 °C
